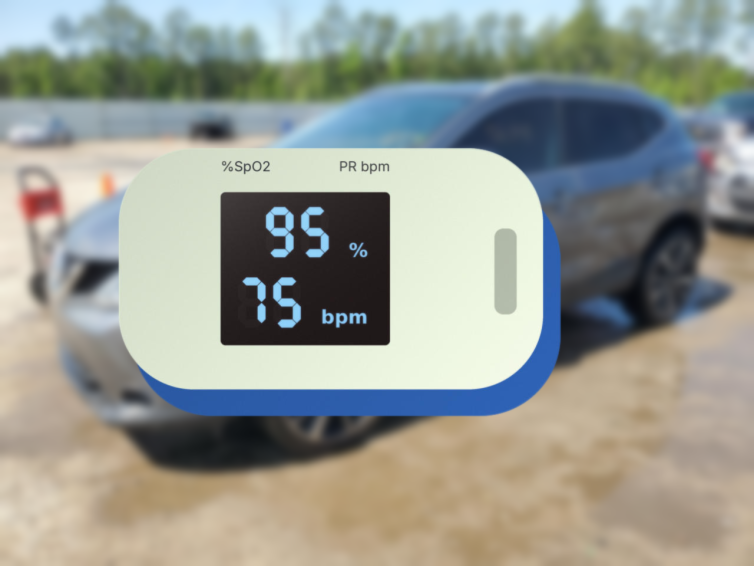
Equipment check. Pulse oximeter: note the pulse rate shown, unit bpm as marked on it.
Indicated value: 75 bpm
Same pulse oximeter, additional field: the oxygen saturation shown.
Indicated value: 95 %
